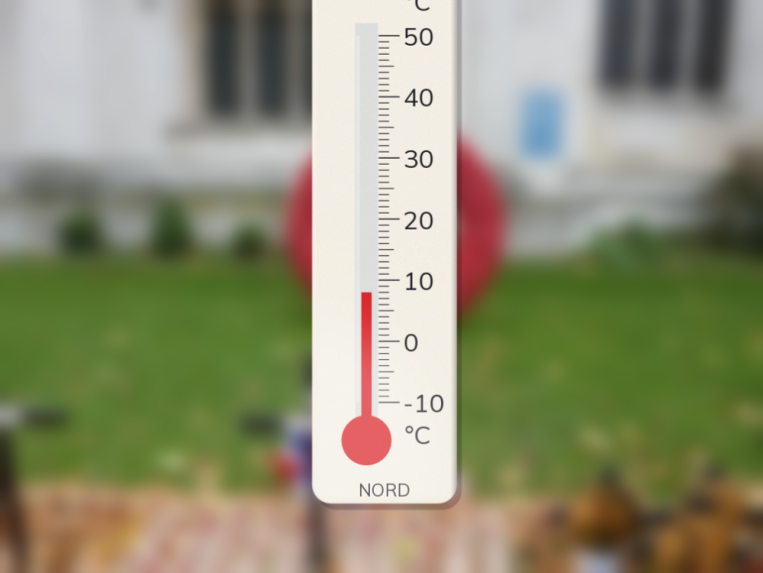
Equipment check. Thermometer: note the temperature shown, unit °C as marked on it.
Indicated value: 8 °C
